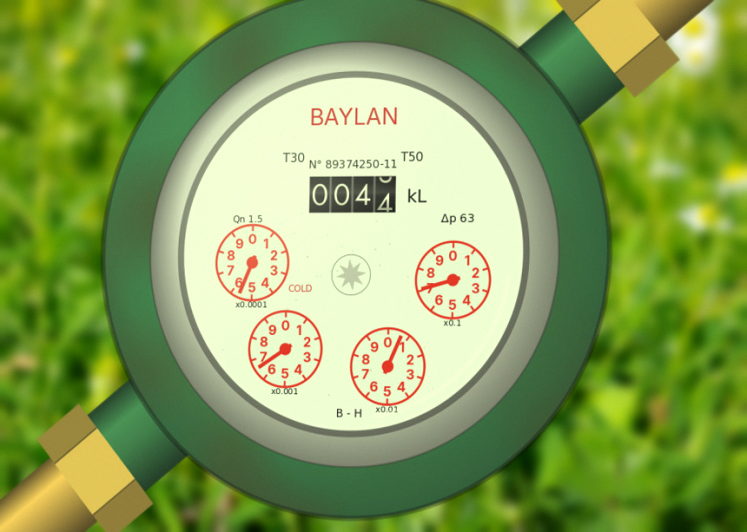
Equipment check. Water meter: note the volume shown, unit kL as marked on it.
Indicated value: 43.7065 kL
